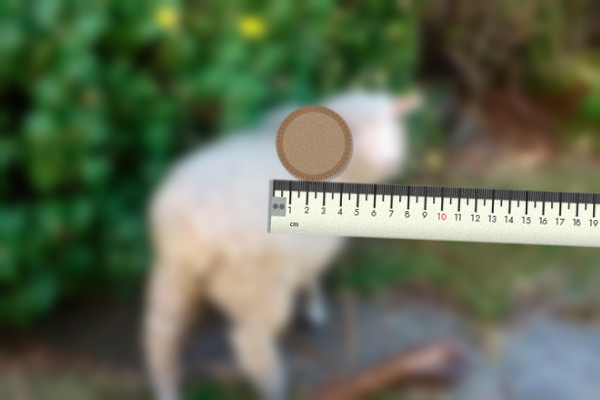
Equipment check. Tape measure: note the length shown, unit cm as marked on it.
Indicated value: 4.5 cm
